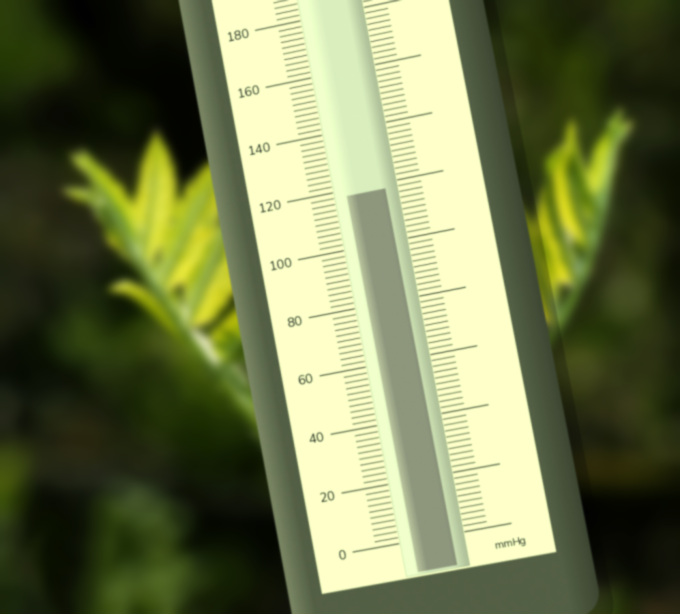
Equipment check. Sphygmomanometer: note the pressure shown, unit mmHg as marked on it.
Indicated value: 118 mmHg
